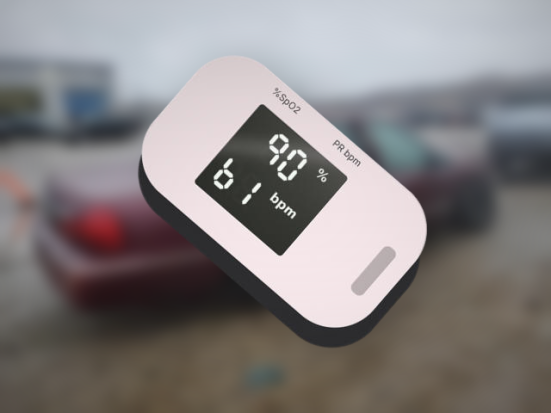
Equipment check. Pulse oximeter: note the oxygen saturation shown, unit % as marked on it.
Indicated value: 90 %
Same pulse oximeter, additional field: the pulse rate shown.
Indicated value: 61 bpm
